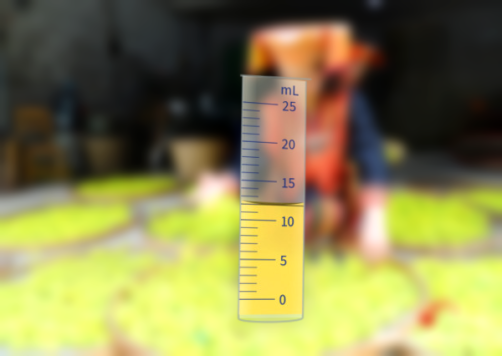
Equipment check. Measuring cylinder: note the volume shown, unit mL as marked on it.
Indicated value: 12 mL
